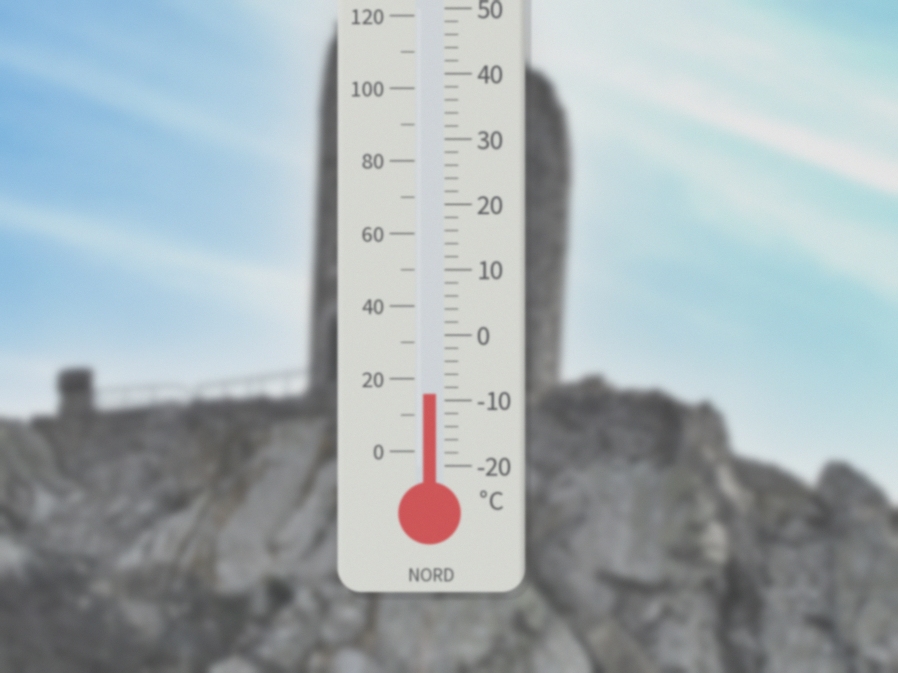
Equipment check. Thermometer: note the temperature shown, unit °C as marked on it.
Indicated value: -9 °C
